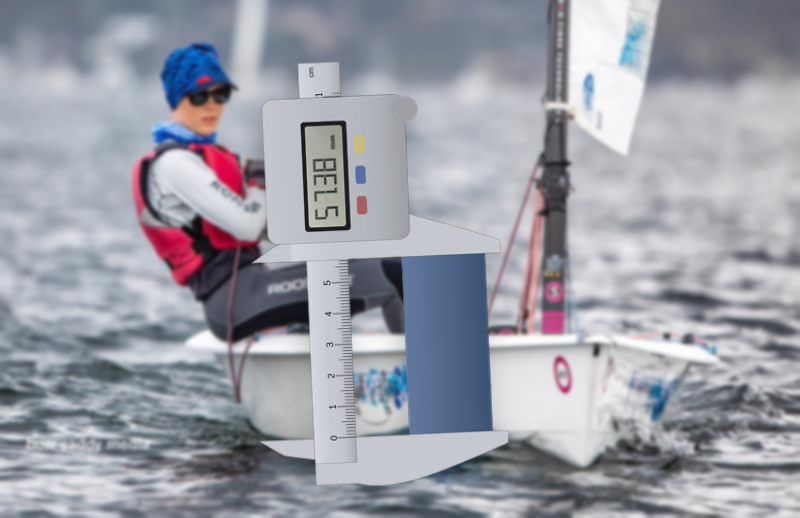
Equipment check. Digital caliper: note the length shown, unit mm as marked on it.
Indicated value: 57.38 mm
